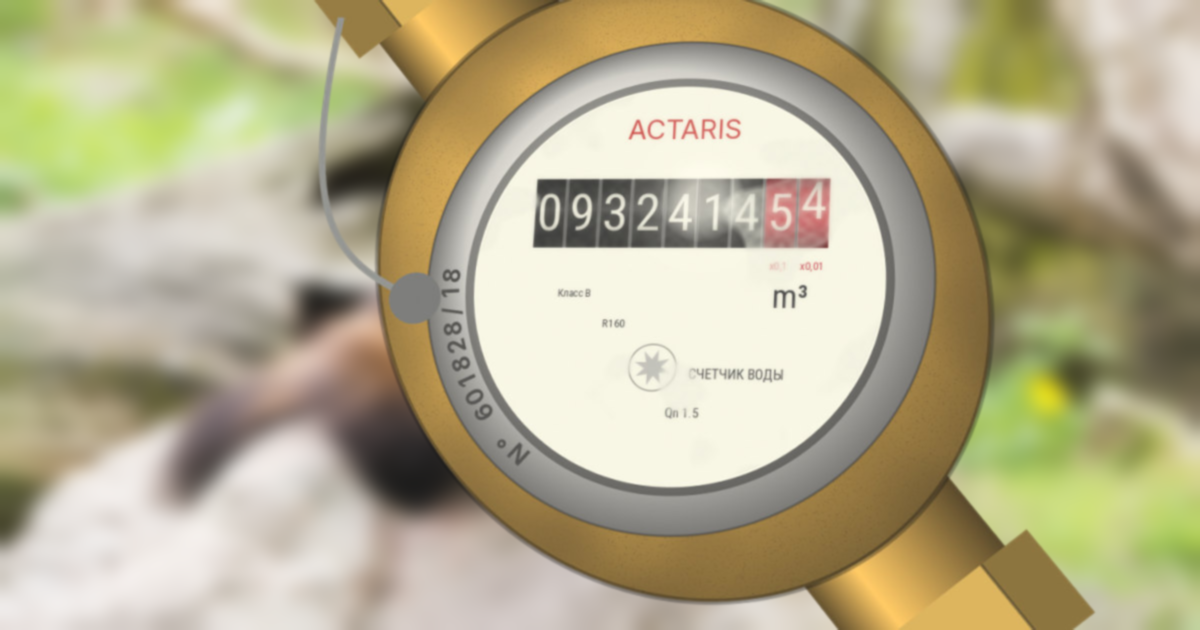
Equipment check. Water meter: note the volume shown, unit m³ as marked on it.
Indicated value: 932414.54 m³
